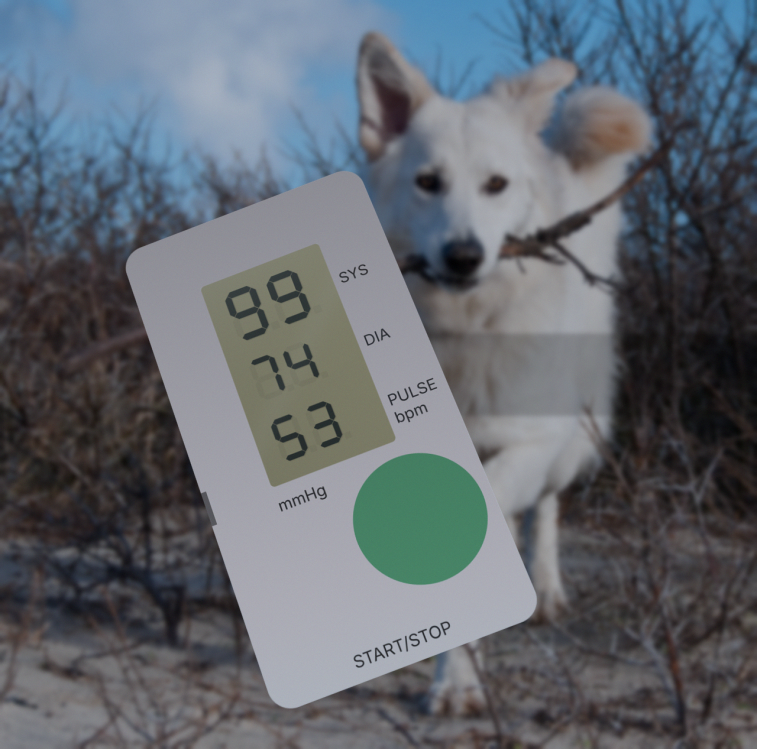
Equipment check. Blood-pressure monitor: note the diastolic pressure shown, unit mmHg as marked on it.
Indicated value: 74 mmHg
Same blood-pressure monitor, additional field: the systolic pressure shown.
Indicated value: 99 mmHg
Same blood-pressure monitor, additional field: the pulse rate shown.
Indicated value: 53 bpm
